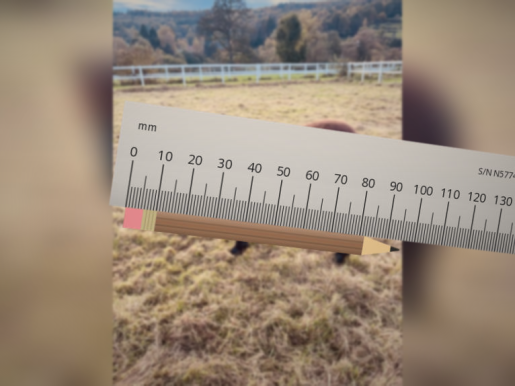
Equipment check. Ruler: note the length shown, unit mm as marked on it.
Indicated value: 95 mm
